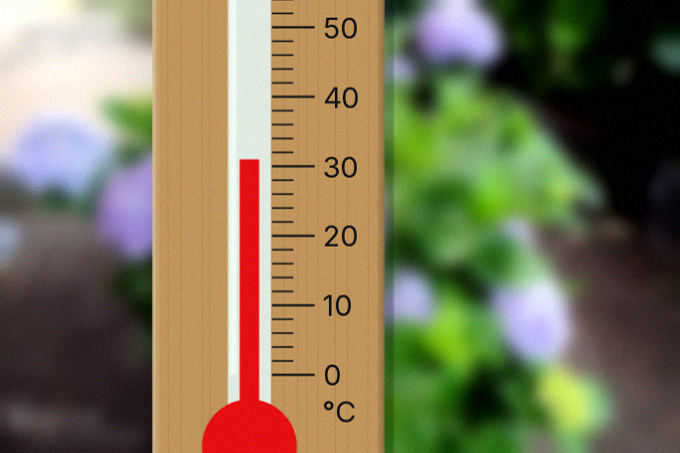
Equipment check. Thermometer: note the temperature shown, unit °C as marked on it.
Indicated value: 31 °C
